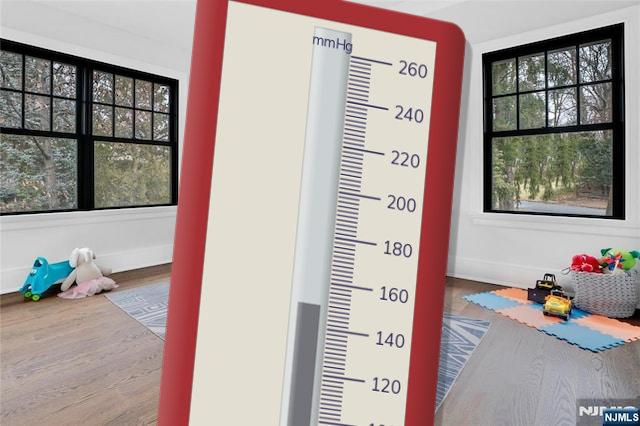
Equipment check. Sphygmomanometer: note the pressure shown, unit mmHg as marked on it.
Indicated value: 150 mmHg
